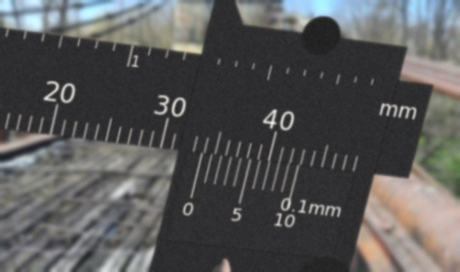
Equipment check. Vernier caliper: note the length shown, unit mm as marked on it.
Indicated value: 33.8 mm
